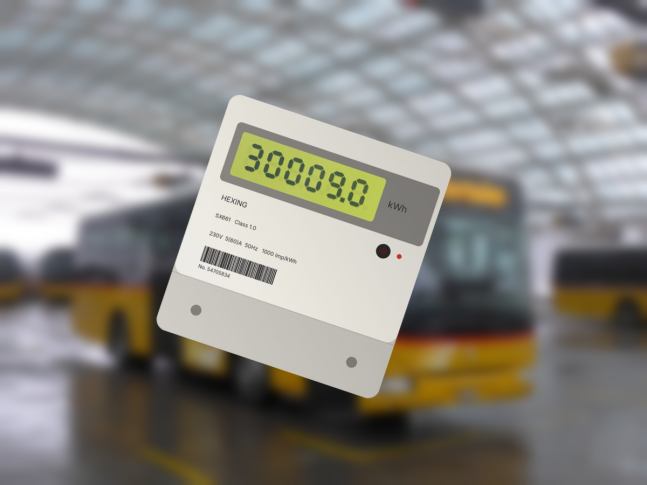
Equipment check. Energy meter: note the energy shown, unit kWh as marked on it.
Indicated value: 30009.0 kWh
